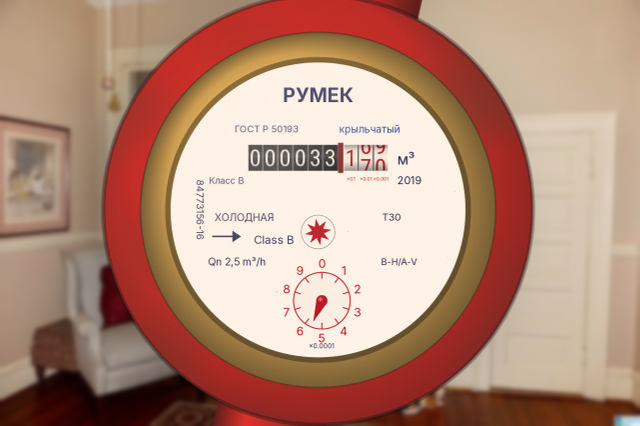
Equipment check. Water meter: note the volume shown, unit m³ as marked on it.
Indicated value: 33.1695 m³
